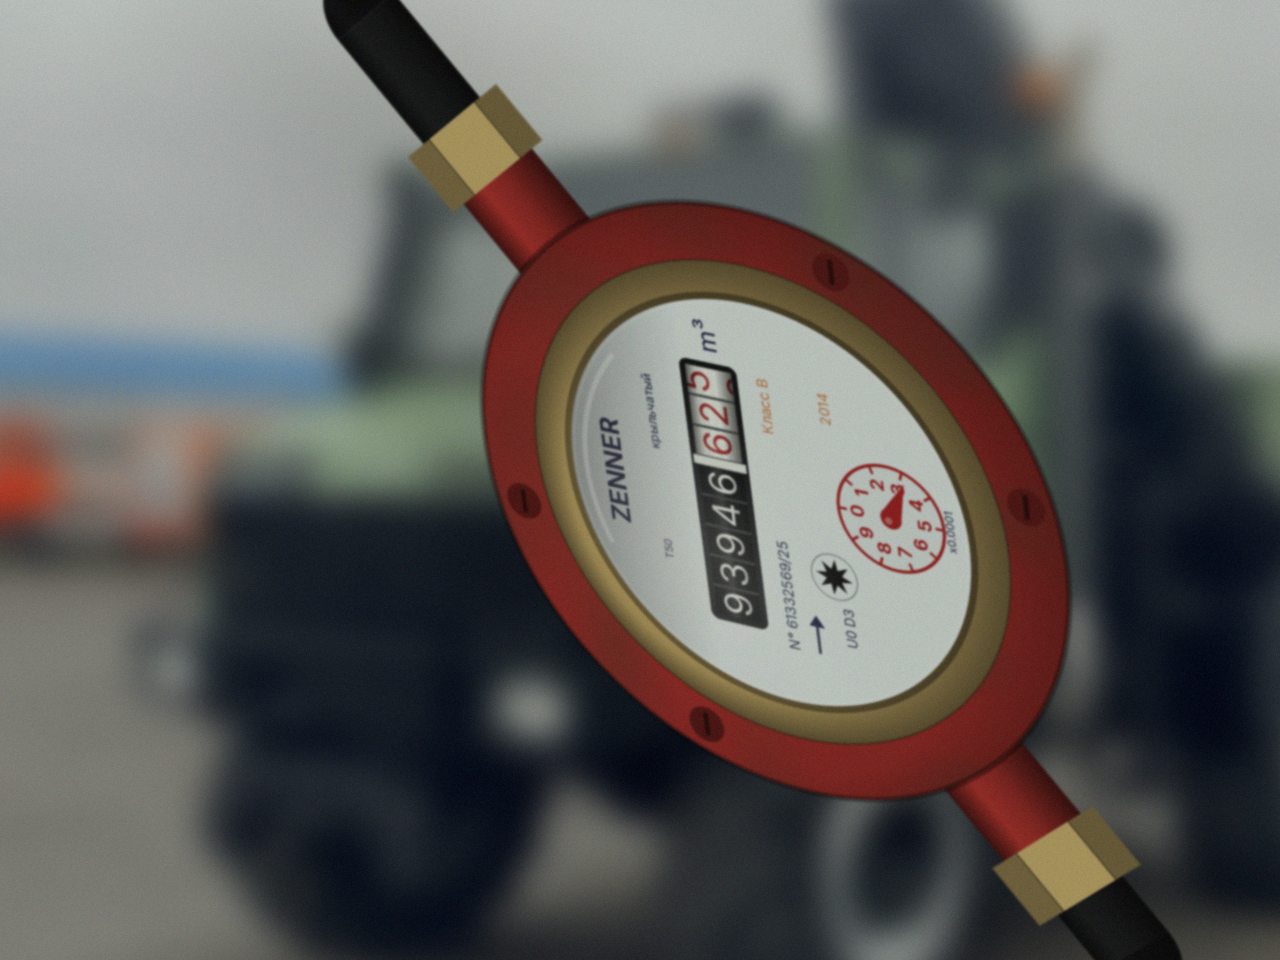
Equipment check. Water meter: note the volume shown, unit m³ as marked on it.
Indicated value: 93946.6253 m³
